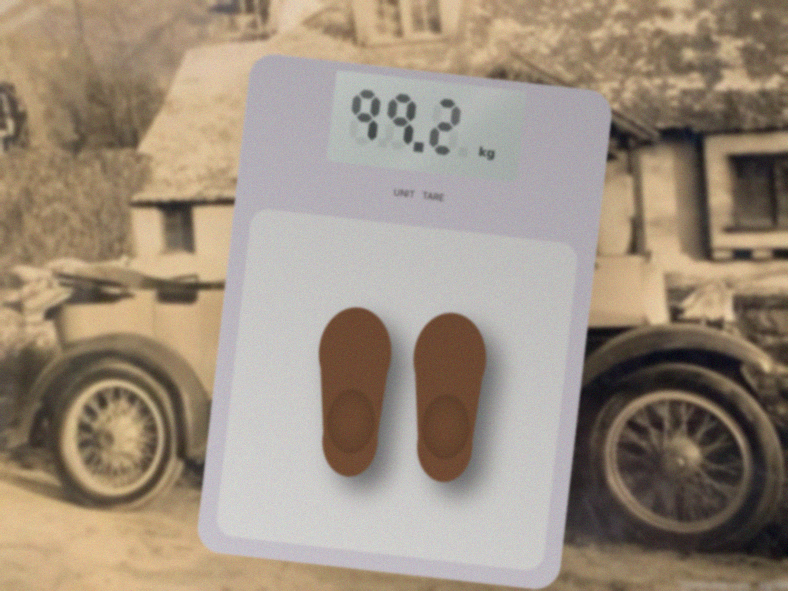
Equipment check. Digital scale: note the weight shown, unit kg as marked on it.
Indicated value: 99.2 kg
